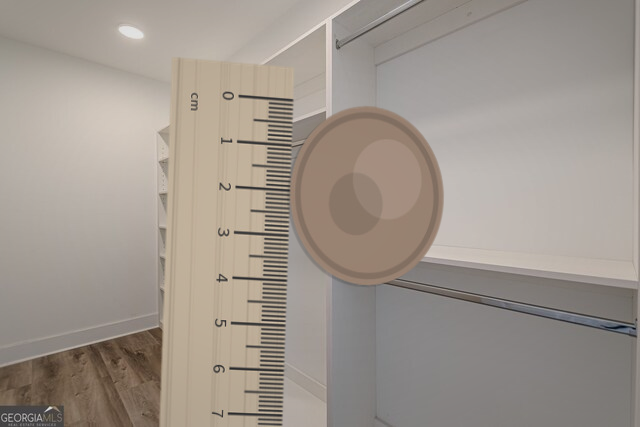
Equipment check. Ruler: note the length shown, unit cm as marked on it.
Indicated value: 4 cm
